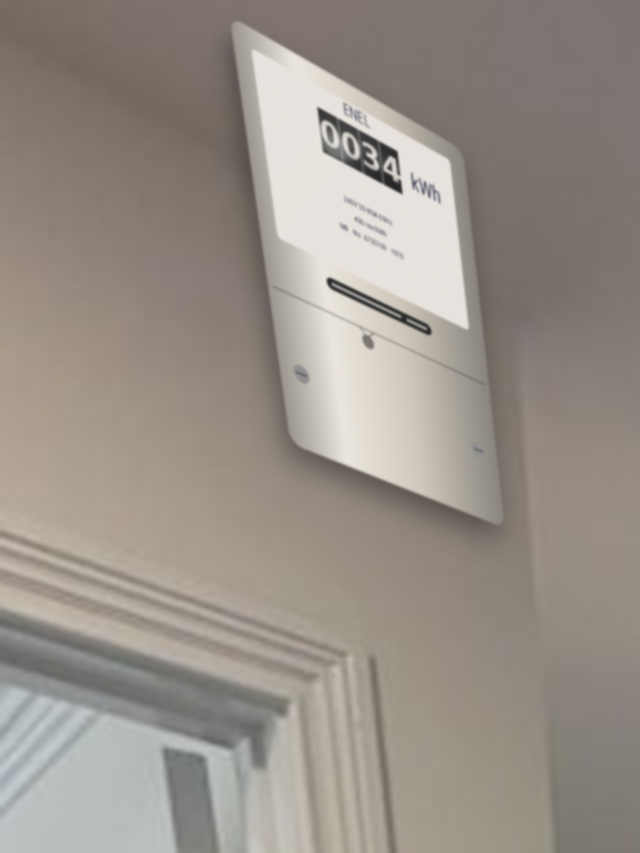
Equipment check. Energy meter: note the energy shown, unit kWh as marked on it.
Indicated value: 34 kWh
